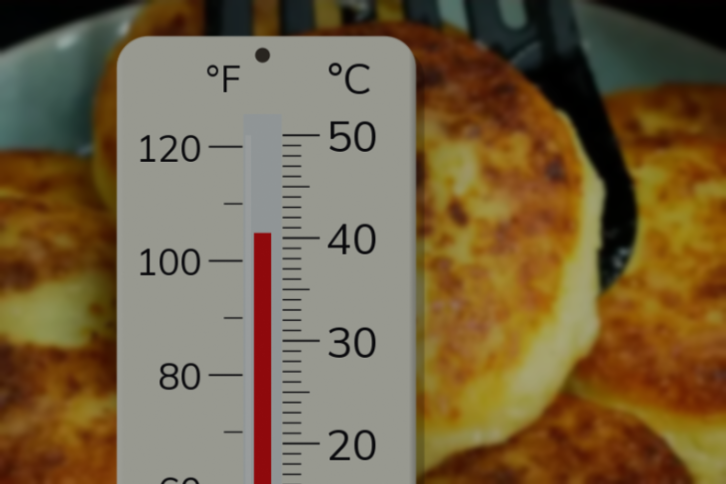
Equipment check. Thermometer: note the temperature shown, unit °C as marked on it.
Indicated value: 40.5 °C
